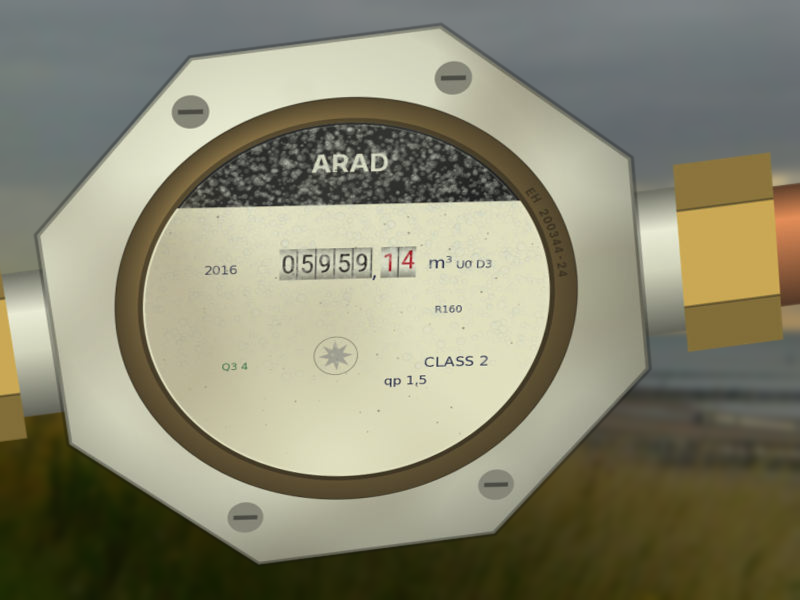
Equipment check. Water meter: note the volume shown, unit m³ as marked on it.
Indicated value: 5959.14 m³
